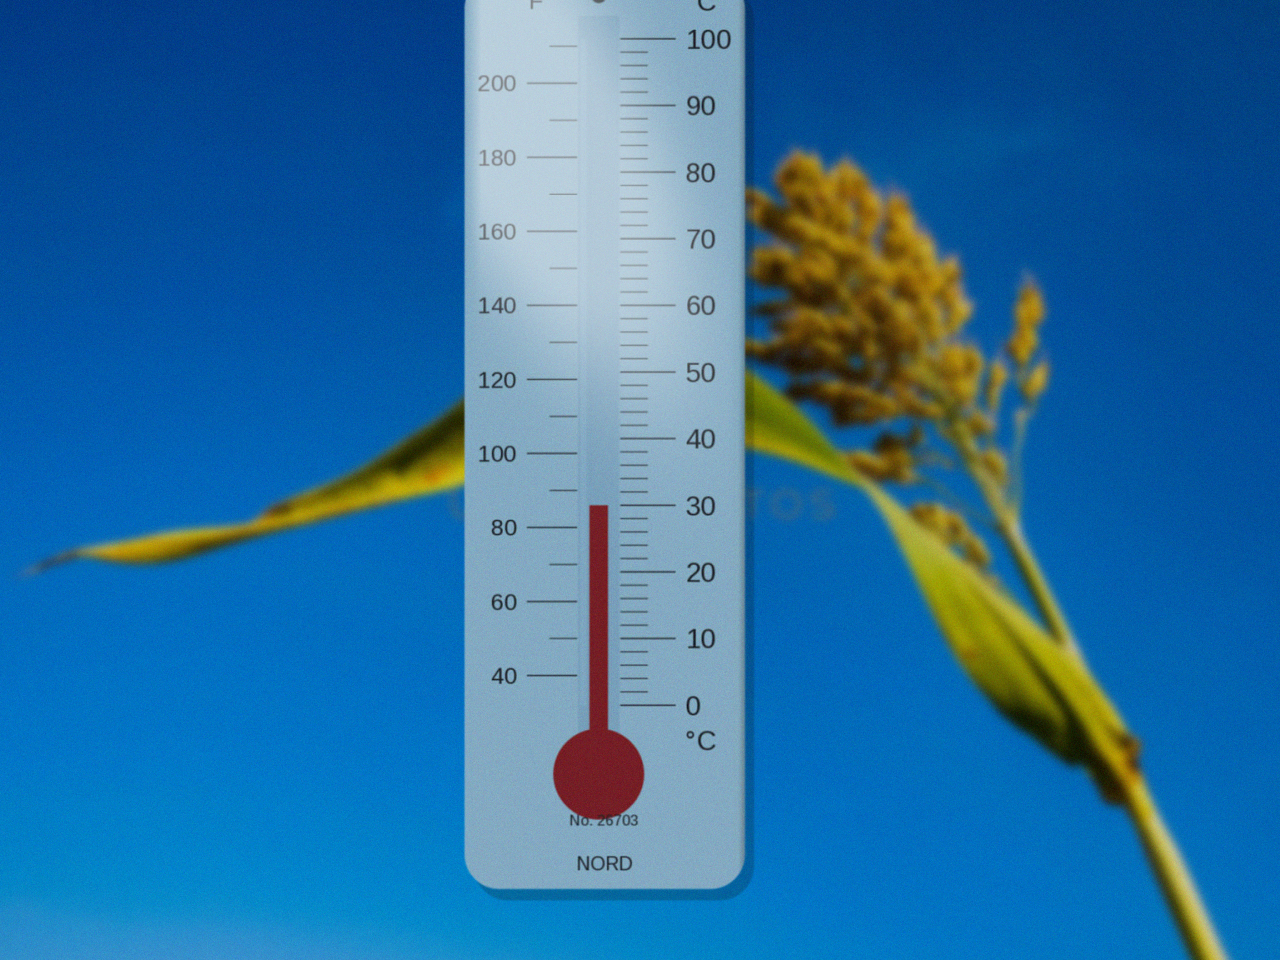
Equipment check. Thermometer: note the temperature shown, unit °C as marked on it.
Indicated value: 30 °C
